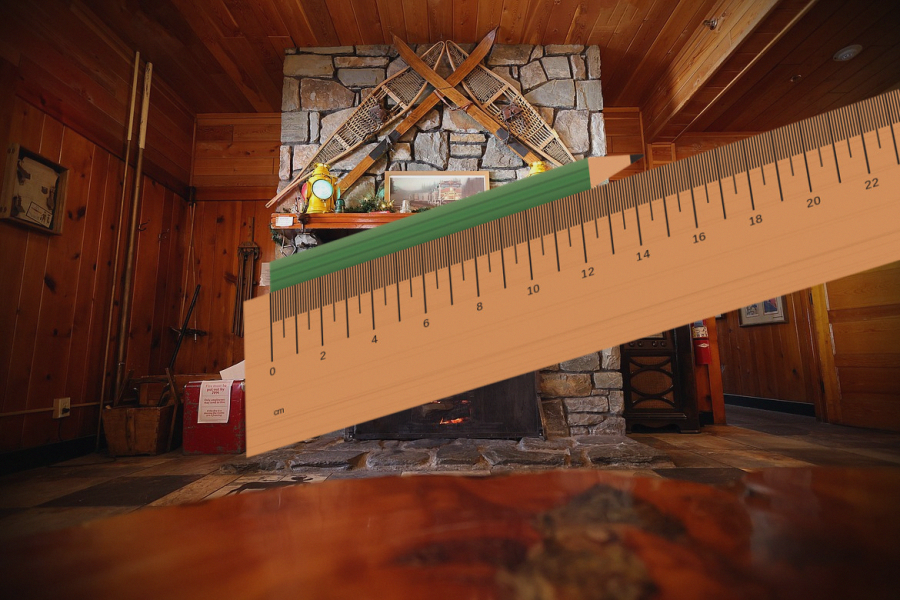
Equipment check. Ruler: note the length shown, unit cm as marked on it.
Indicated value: 14.5 cm
